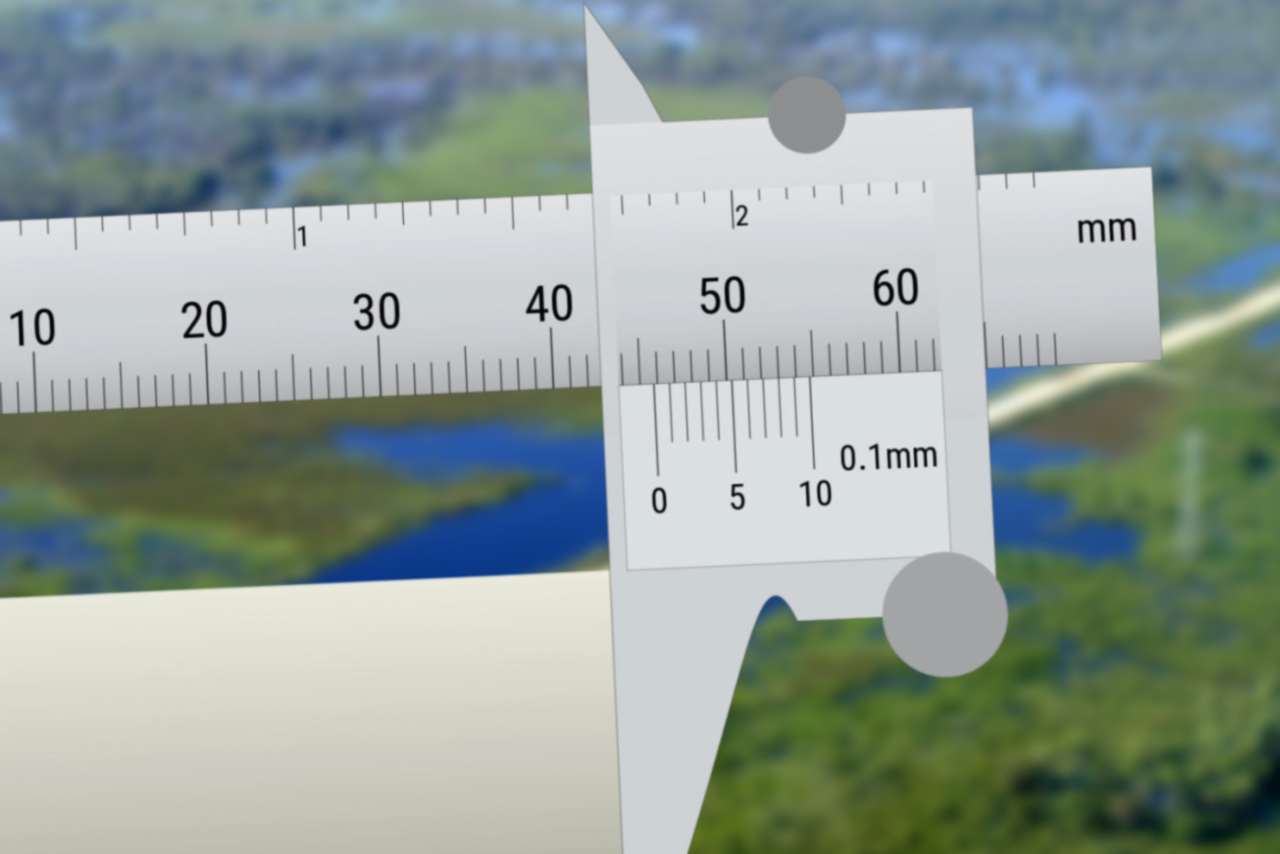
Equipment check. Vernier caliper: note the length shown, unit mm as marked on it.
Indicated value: 45.8 mm
